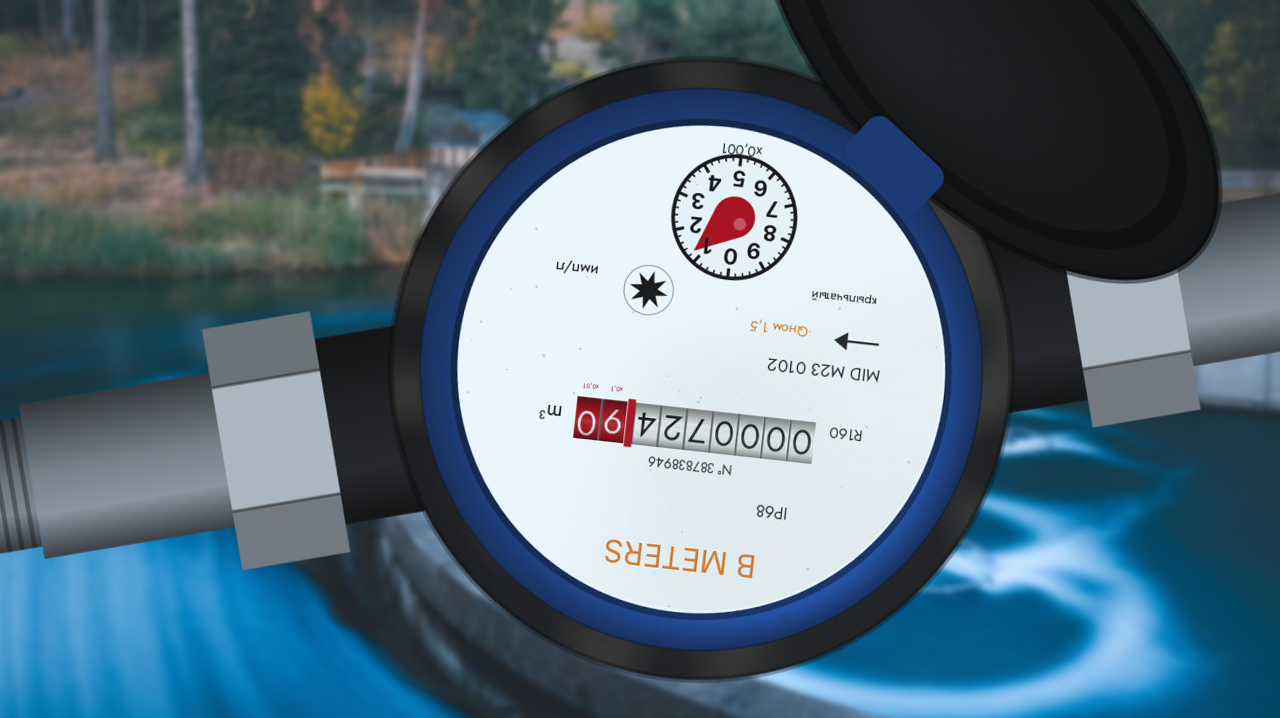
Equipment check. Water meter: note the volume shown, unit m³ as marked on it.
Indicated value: 724.901 m³
